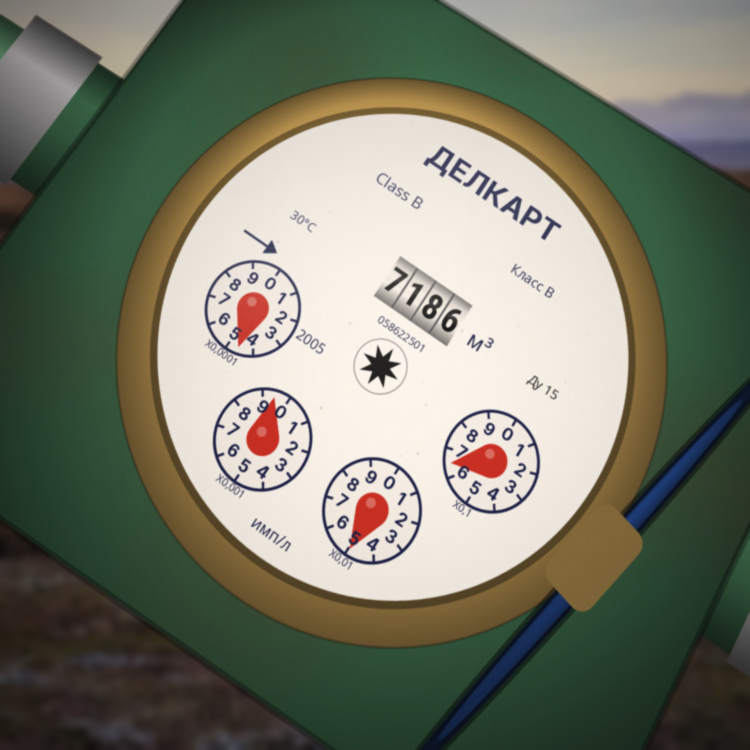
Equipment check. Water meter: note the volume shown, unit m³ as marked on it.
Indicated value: 7186.6494 m³
